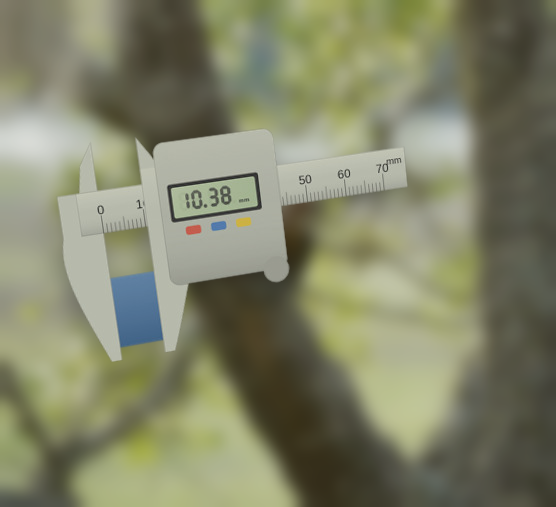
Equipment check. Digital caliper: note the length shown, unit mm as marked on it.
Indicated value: 10.38 mm
